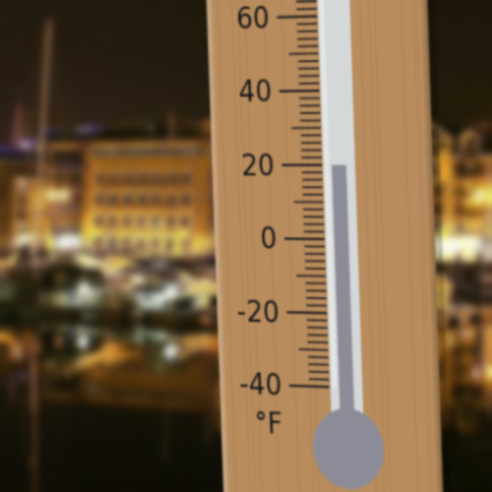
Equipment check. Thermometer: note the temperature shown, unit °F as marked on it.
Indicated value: 20 °F
